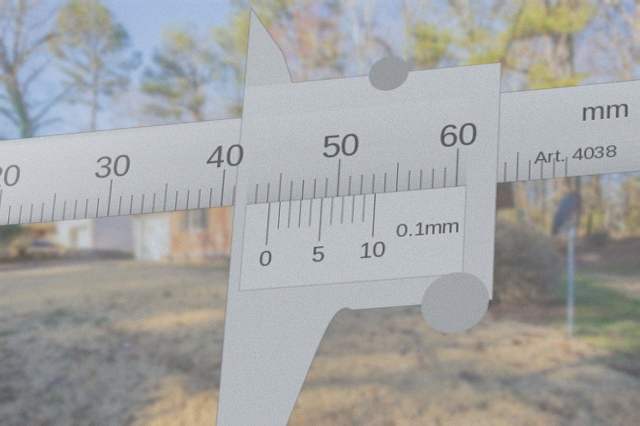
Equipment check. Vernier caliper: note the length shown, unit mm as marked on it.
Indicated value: 44.2 mm
